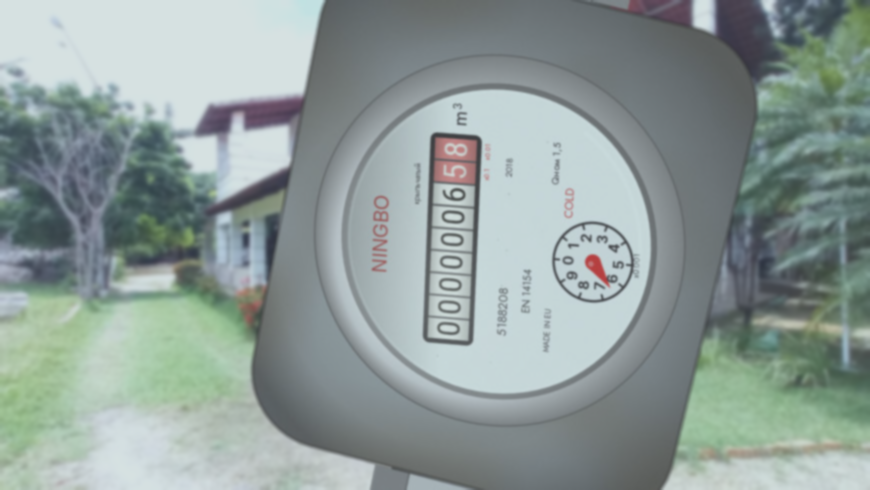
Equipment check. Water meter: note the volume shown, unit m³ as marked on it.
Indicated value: 6.586 m³
